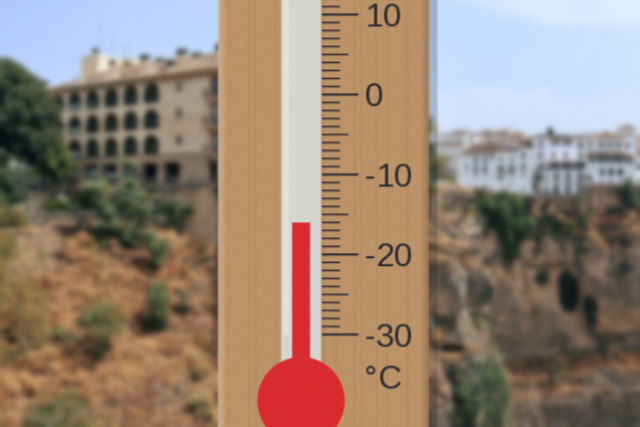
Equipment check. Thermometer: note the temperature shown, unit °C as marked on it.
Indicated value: -16 °C
